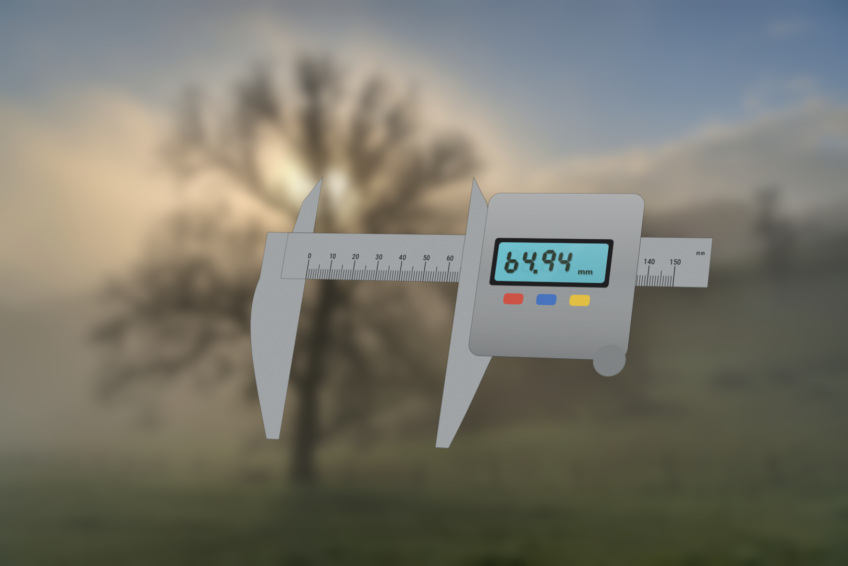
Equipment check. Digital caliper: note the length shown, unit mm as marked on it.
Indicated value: 64.94 mm
